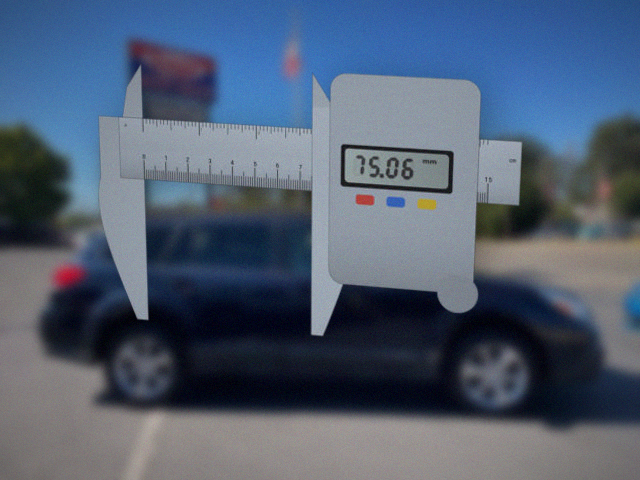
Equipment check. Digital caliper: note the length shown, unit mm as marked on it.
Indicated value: 75.06 mm
